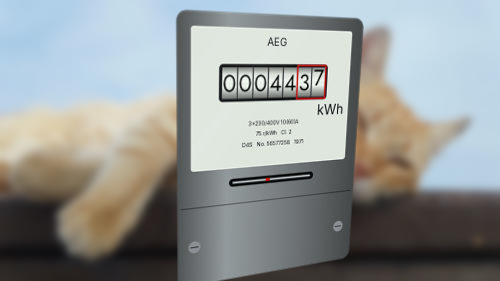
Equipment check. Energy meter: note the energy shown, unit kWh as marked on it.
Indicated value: 44.37 kWh
